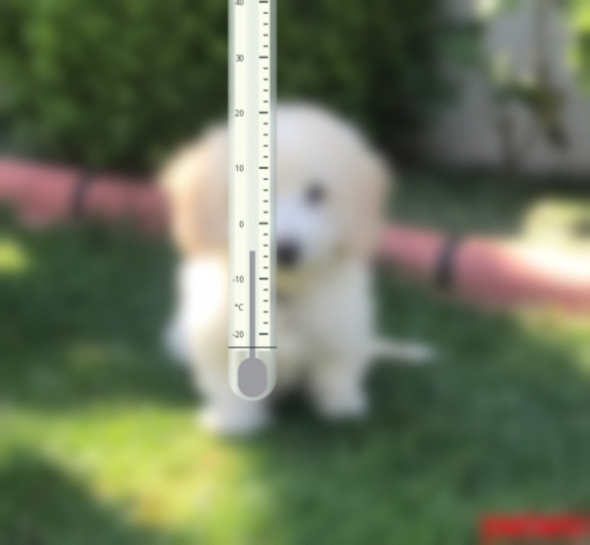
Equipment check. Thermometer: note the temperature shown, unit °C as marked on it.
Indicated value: -5 °C
